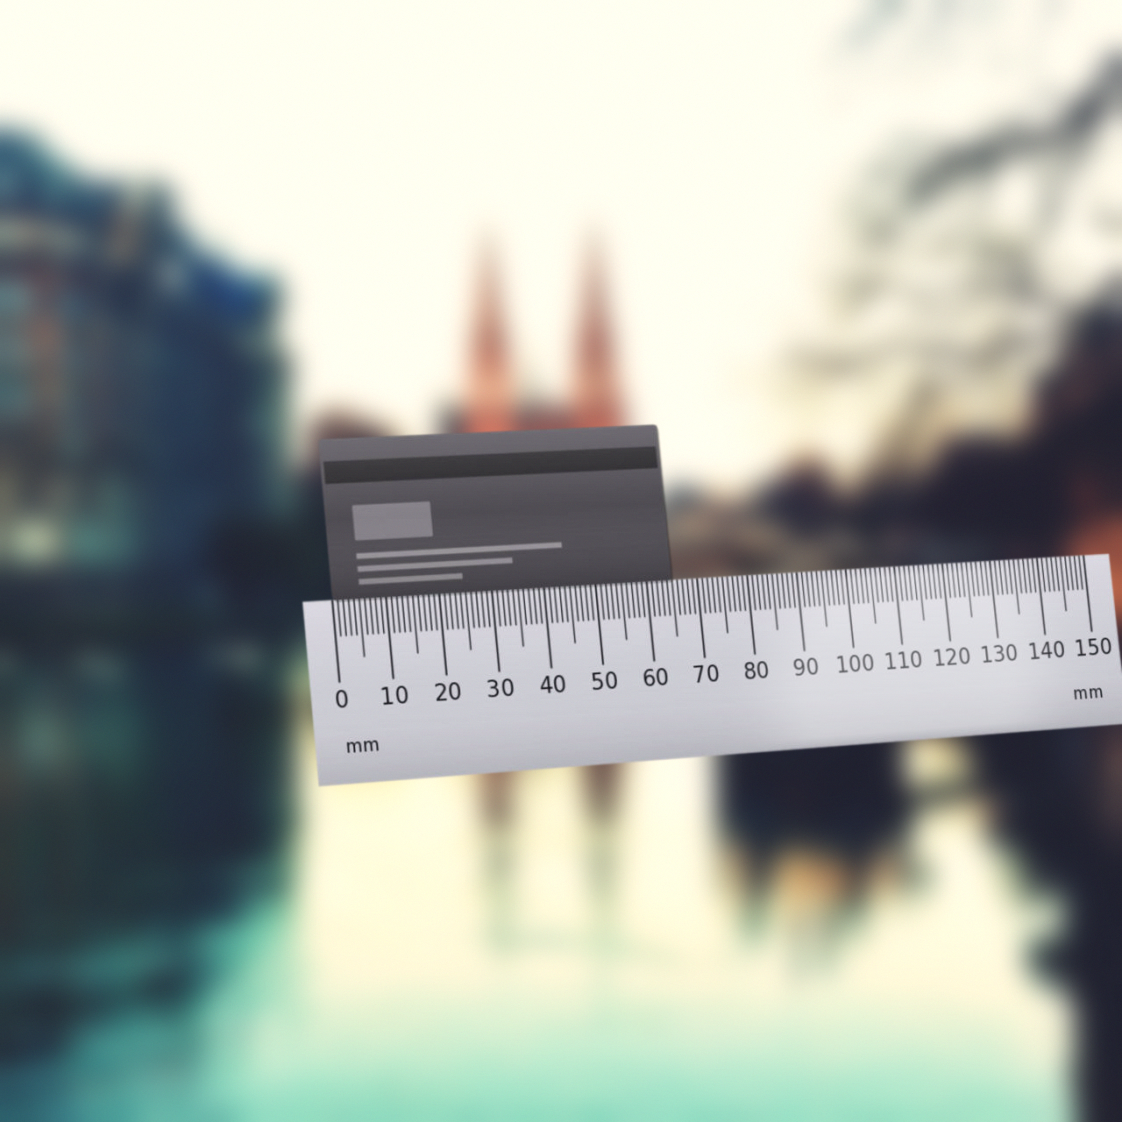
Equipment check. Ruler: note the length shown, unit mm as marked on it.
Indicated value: 65 mm
